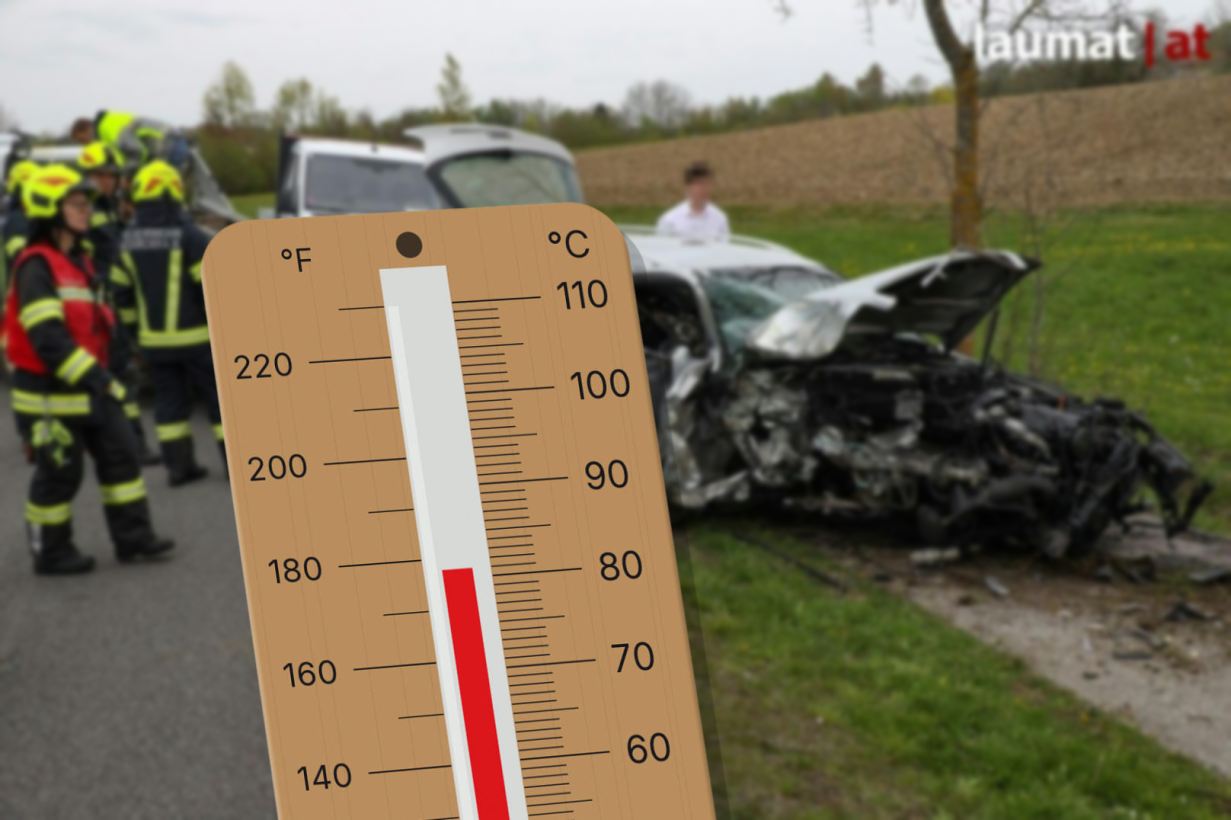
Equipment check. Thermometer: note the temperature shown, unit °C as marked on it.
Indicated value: 81 °C
